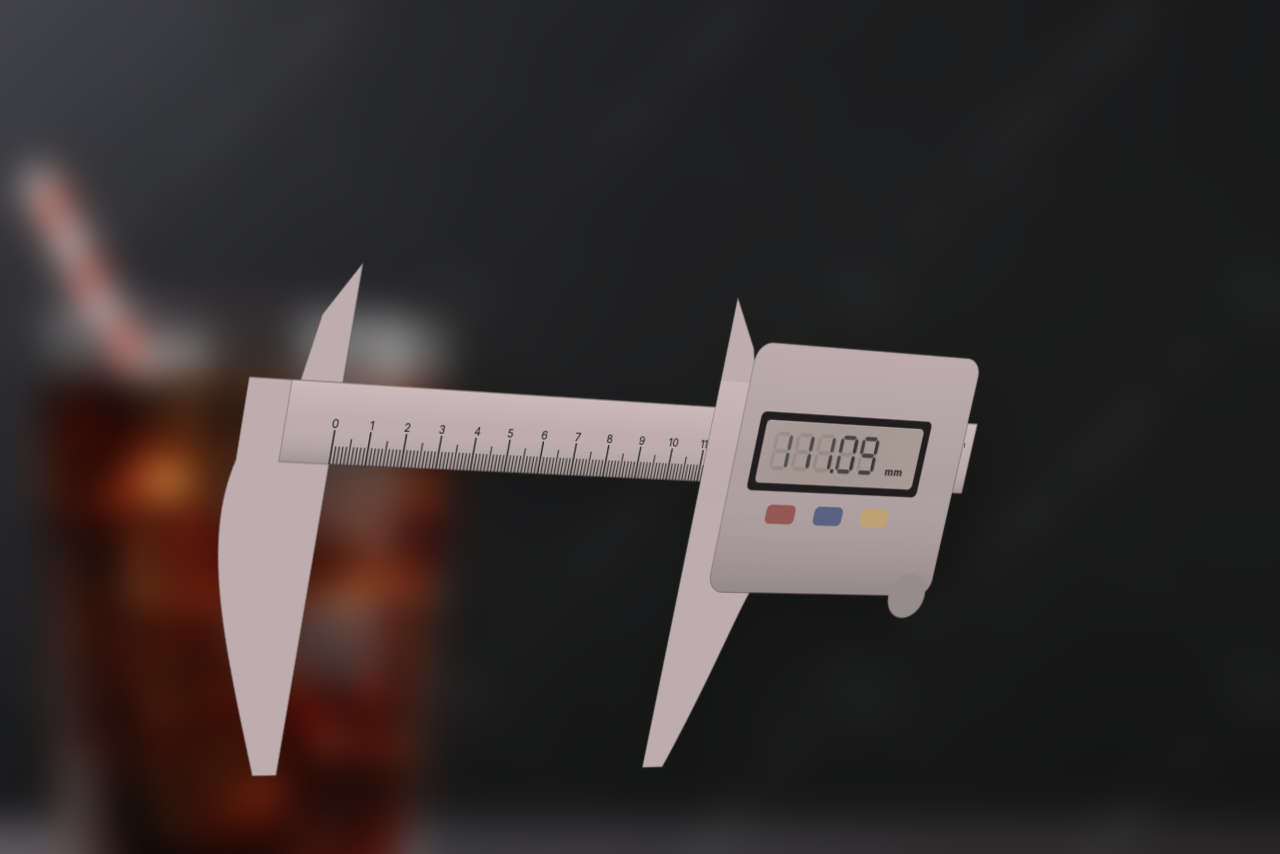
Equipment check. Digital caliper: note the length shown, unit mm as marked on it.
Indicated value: 111.09 mm
